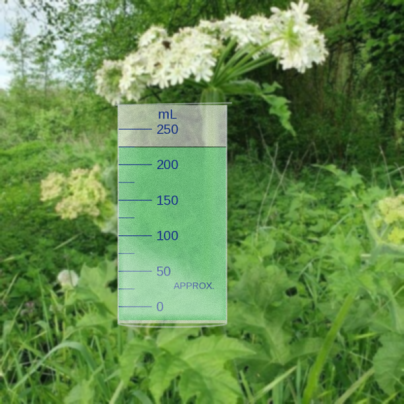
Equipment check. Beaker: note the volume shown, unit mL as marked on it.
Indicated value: 225 mL
